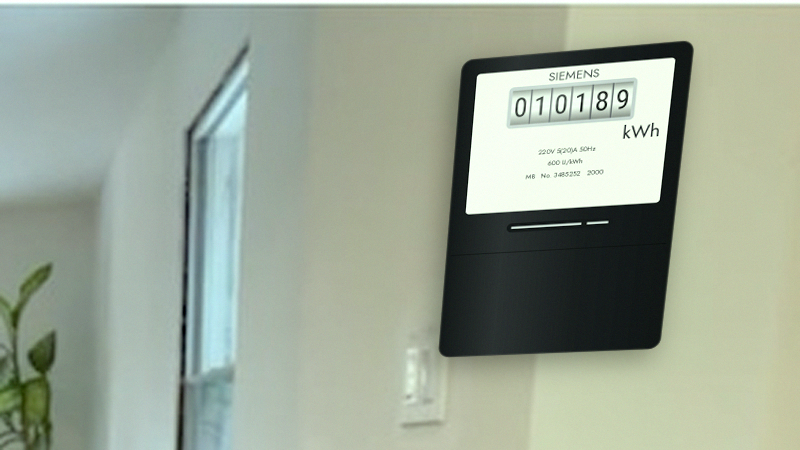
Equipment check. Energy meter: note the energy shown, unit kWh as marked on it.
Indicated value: 10189 kWh
